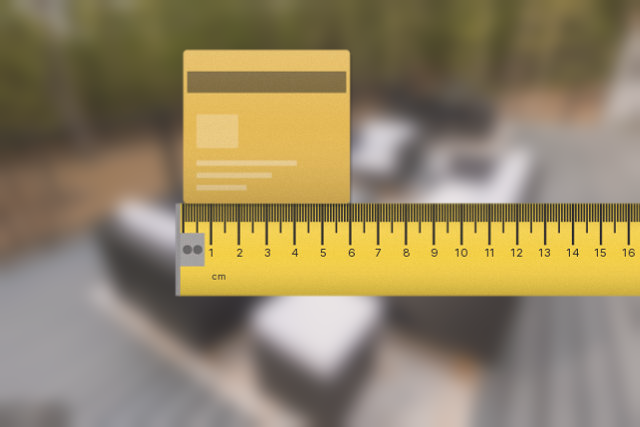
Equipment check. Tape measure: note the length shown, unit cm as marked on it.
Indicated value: 6 cm
